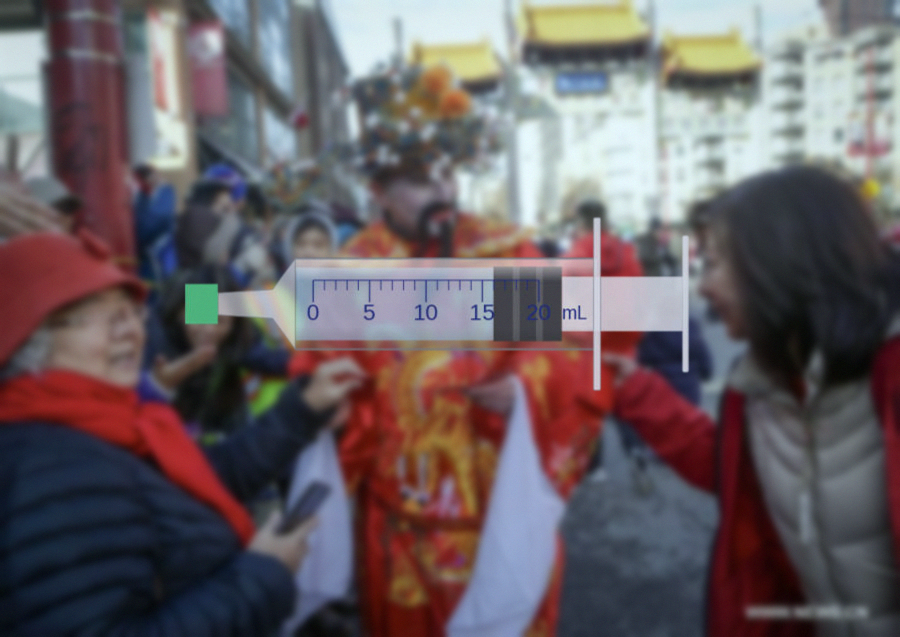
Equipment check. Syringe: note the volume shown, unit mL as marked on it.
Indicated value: 16 mL
